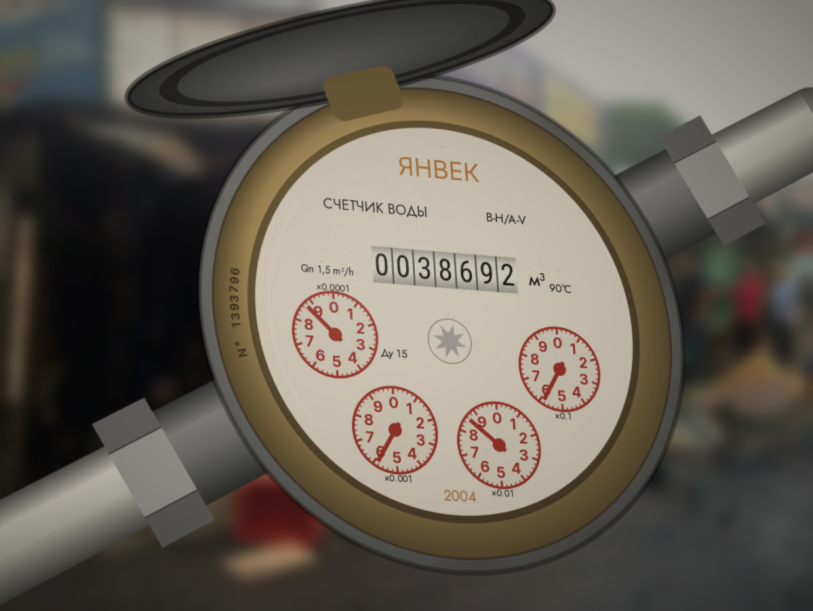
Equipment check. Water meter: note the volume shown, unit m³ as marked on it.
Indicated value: 38692.5858 m³
